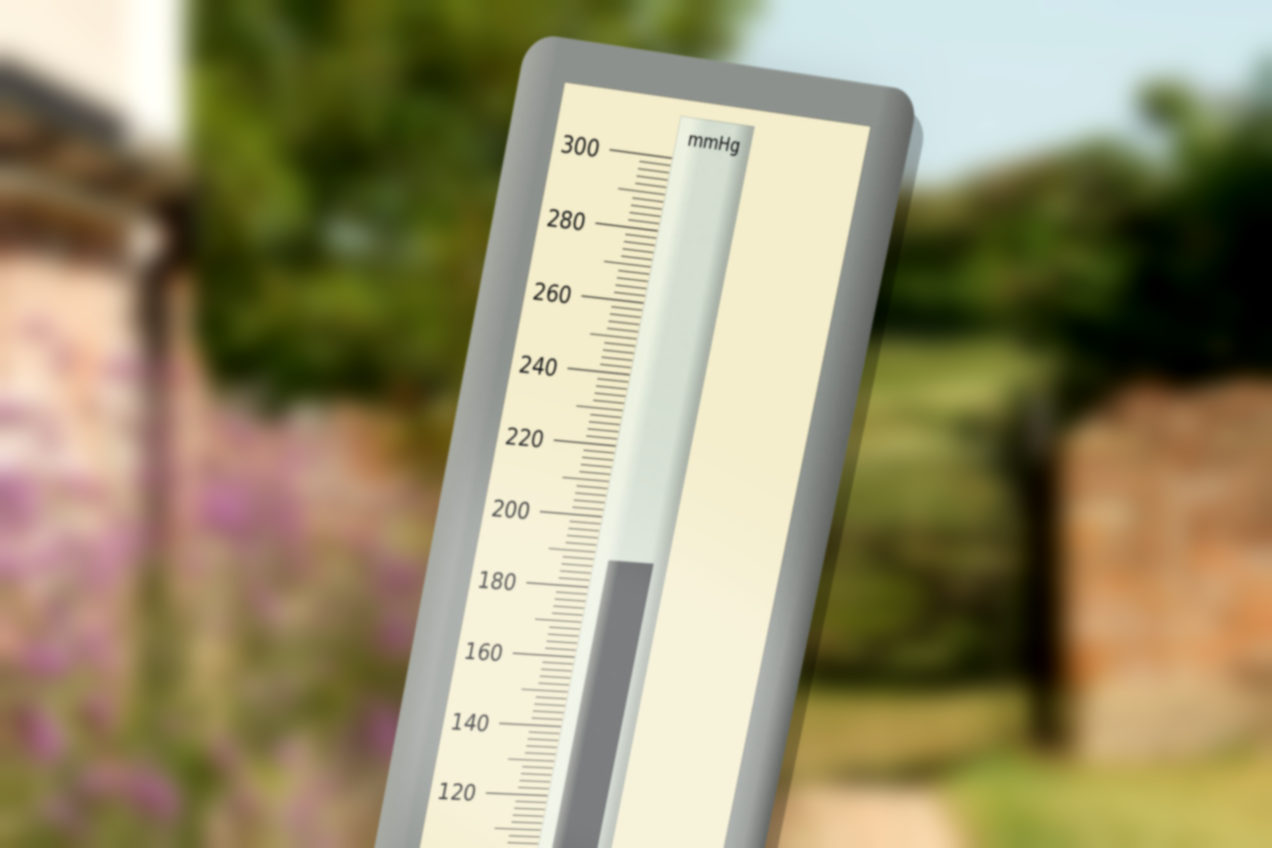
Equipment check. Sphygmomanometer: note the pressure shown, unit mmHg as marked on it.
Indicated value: 188 mmHg
